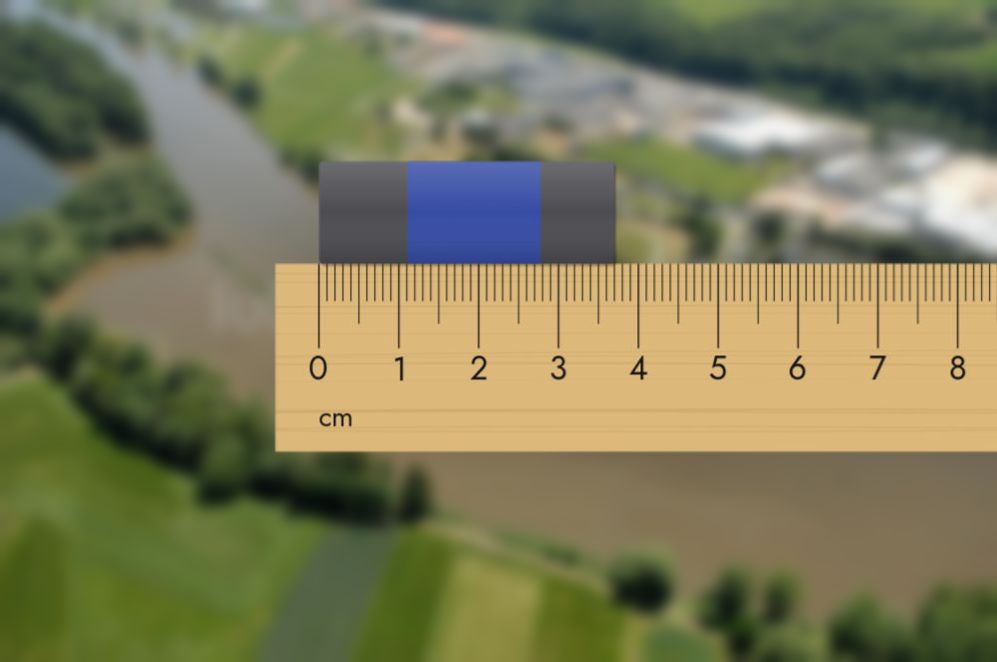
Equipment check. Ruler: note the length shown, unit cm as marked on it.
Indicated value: 3.7 cm
